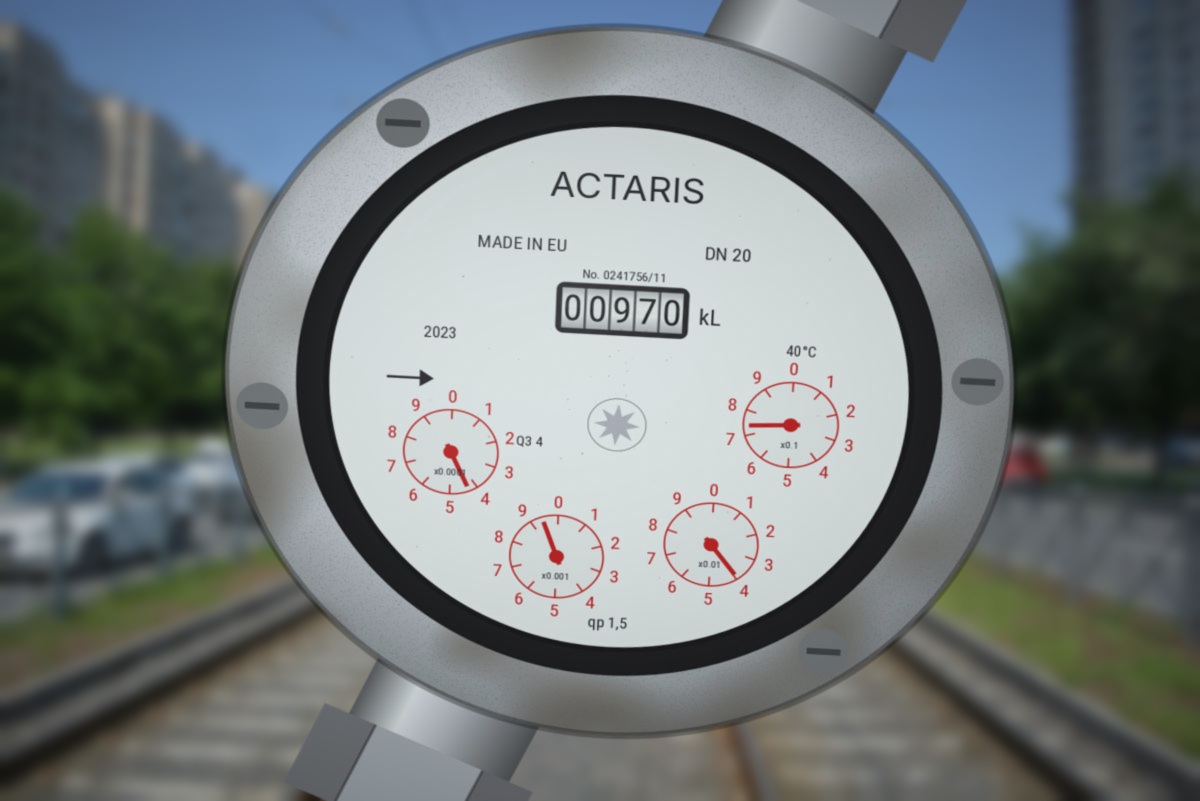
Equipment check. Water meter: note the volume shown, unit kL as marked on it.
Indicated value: 970.7394 kL
